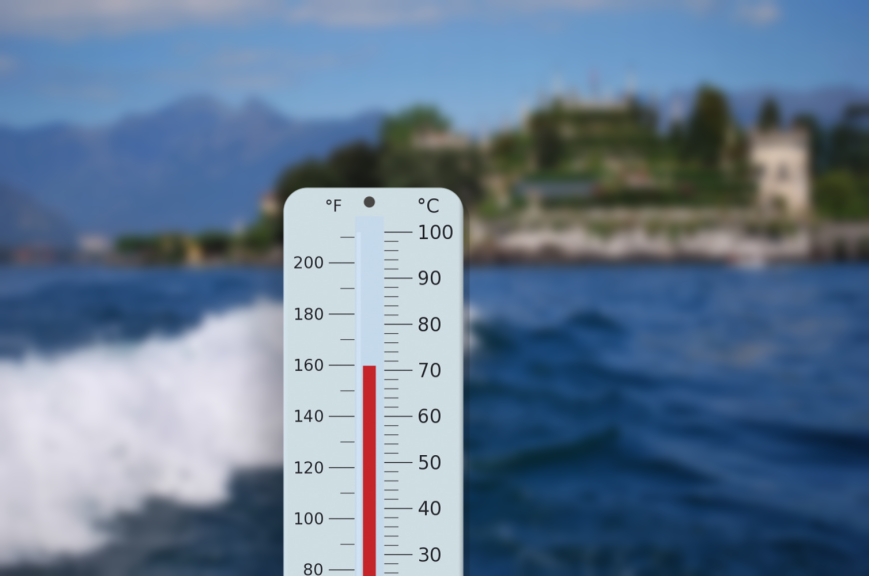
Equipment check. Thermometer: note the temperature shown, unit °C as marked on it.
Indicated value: 71 °C
